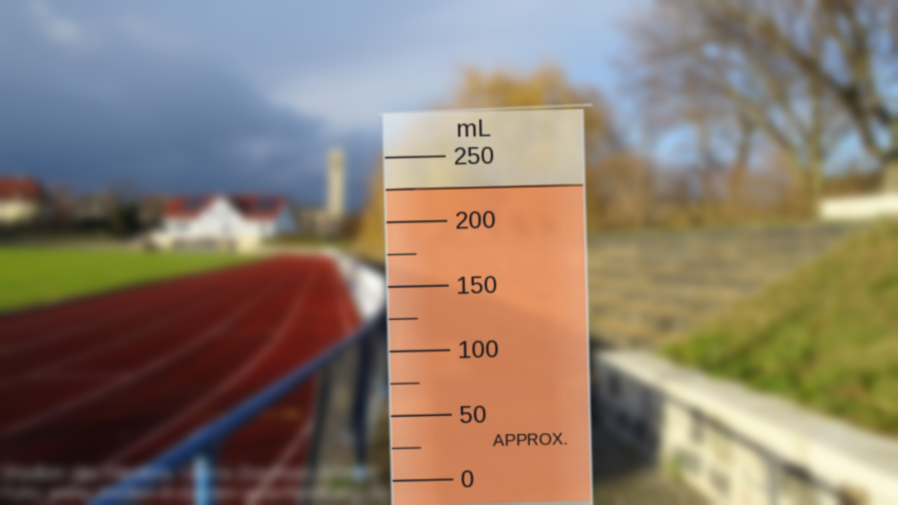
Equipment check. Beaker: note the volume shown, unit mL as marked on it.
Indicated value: 225 mL
